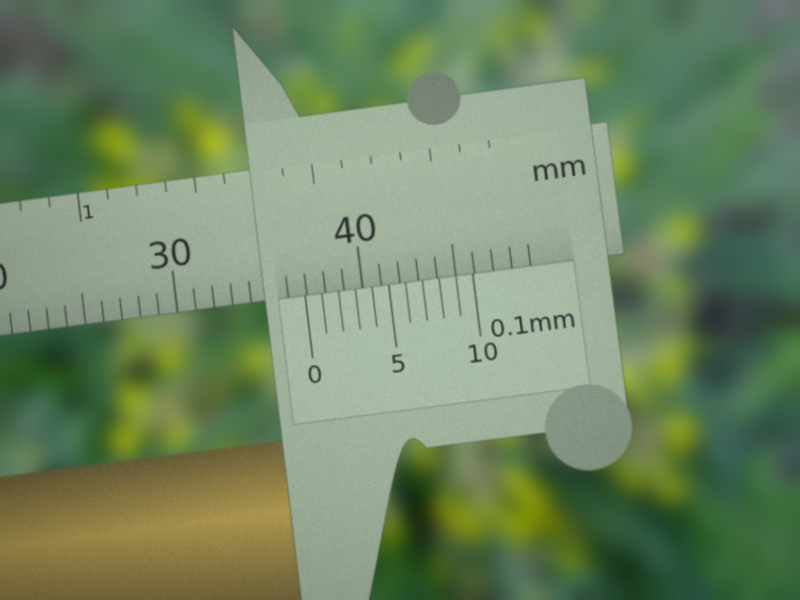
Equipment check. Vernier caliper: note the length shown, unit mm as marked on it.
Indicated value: 36.9 mm
